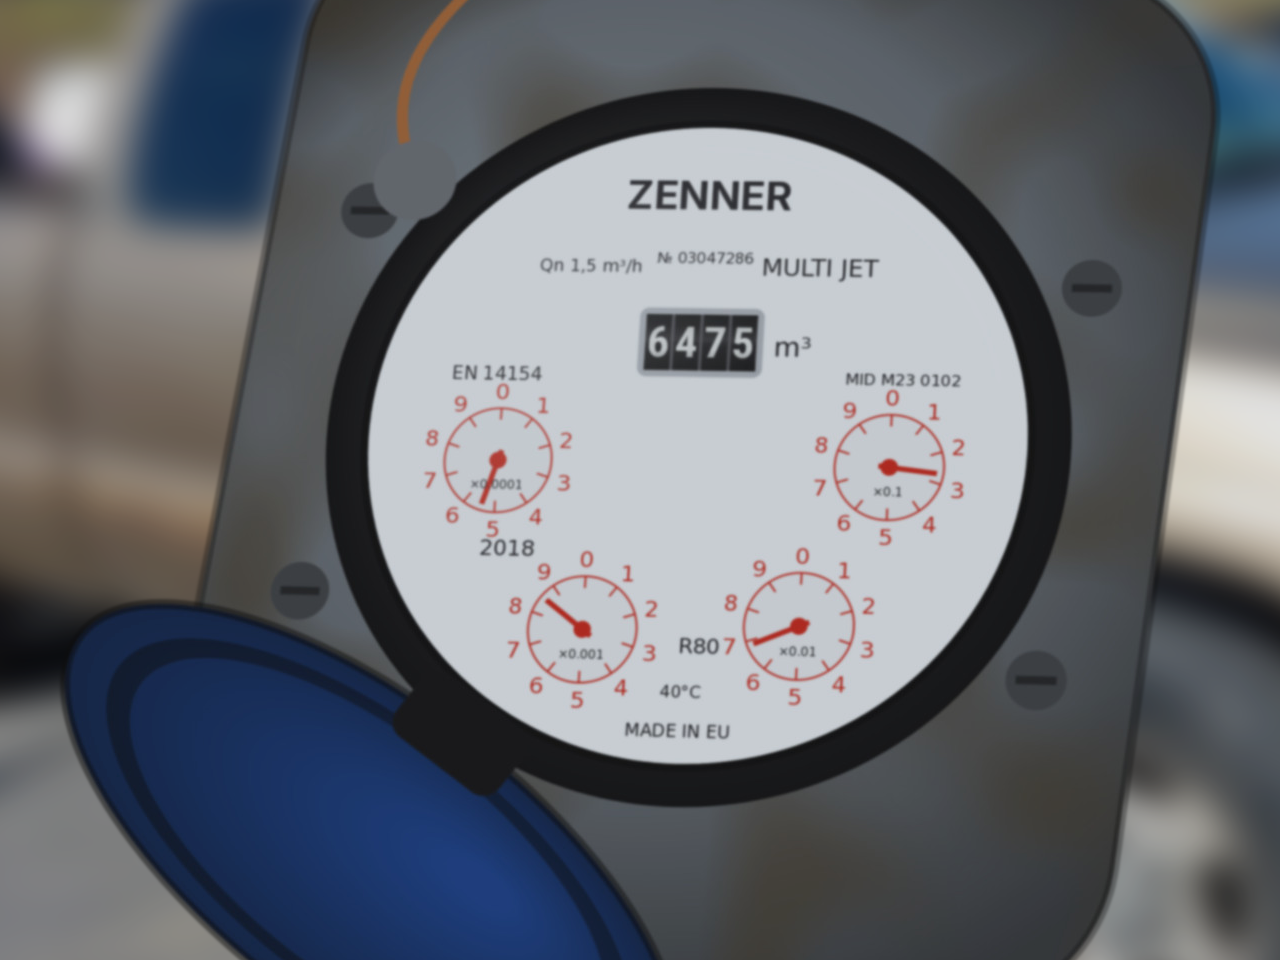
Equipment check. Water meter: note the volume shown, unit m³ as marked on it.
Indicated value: 6475.2685 m³
